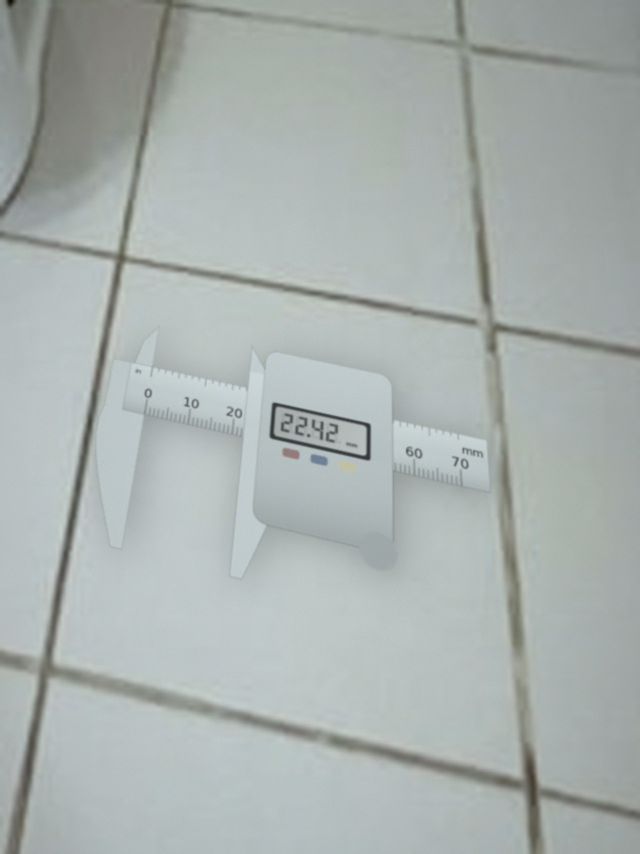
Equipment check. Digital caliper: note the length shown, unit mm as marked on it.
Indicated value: 22.42 mm
